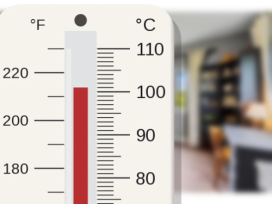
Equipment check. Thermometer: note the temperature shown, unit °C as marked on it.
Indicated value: 101 °C
